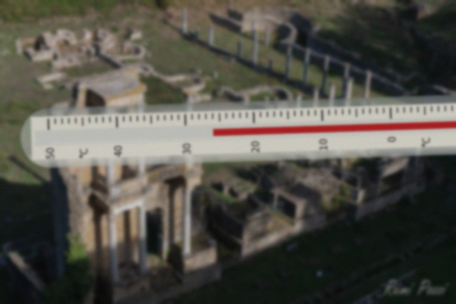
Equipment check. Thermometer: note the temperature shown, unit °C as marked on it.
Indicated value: 26 °C
